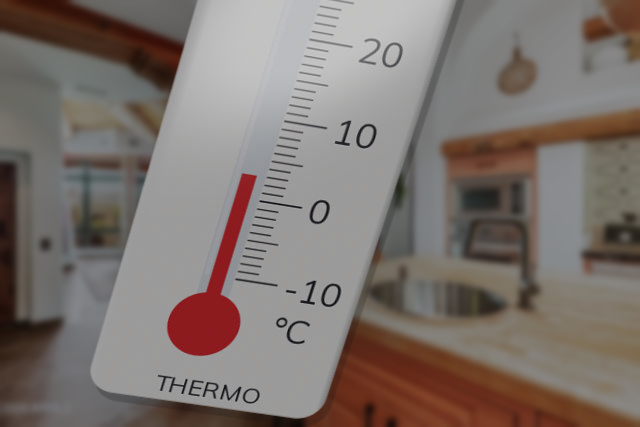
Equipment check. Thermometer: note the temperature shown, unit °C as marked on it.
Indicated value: 3 °C
